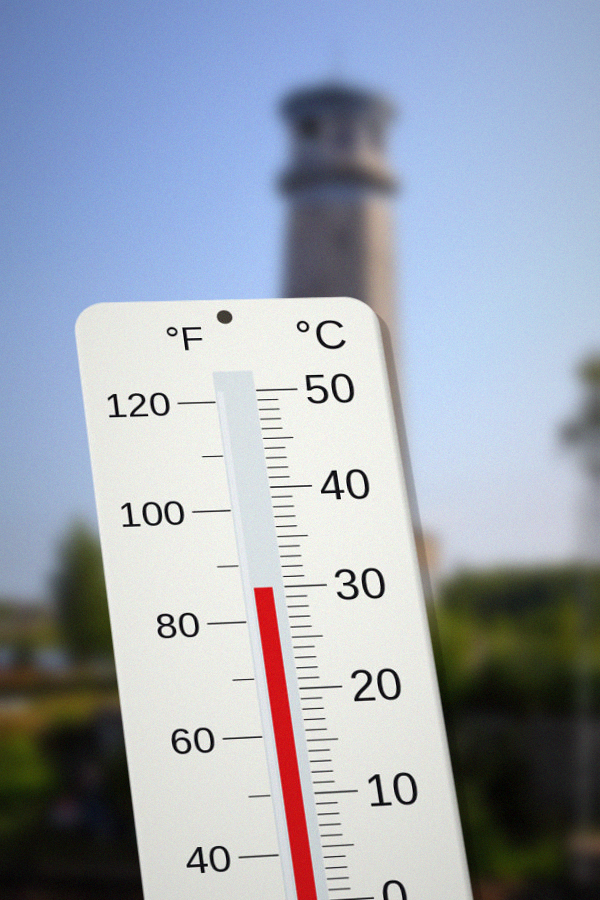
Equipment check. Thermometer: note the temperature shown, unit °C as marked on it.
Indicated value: 30 °C
